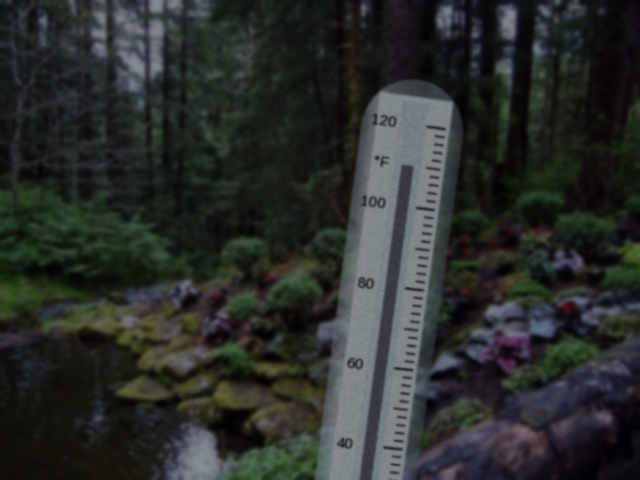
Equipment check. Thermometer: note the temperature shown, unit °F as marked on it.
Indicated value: 110 °F
